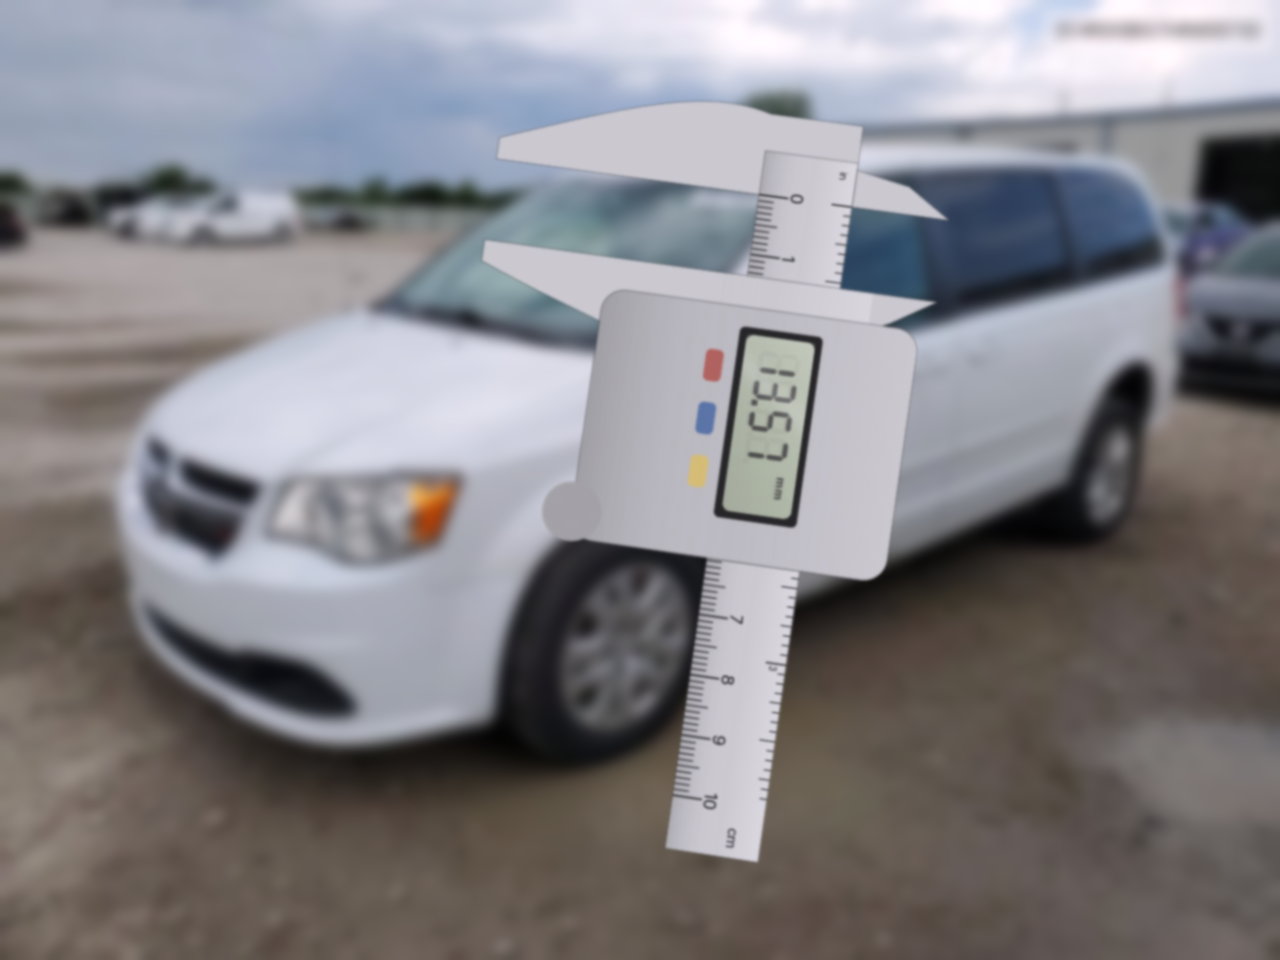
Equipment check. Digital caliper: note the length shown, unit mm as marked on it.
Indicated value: 13.57 mm
